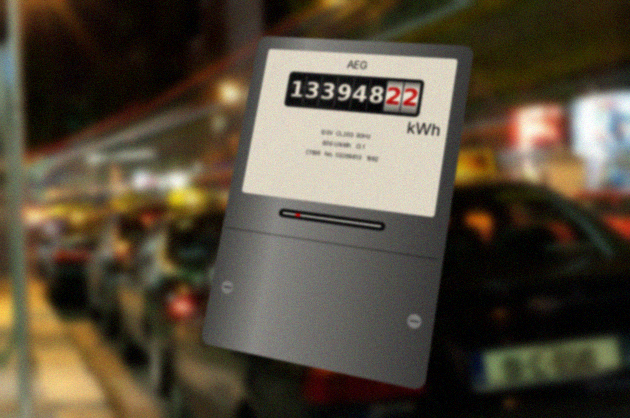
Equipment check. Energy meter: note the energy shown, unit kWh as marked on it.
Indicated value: 133948.22 kWh
